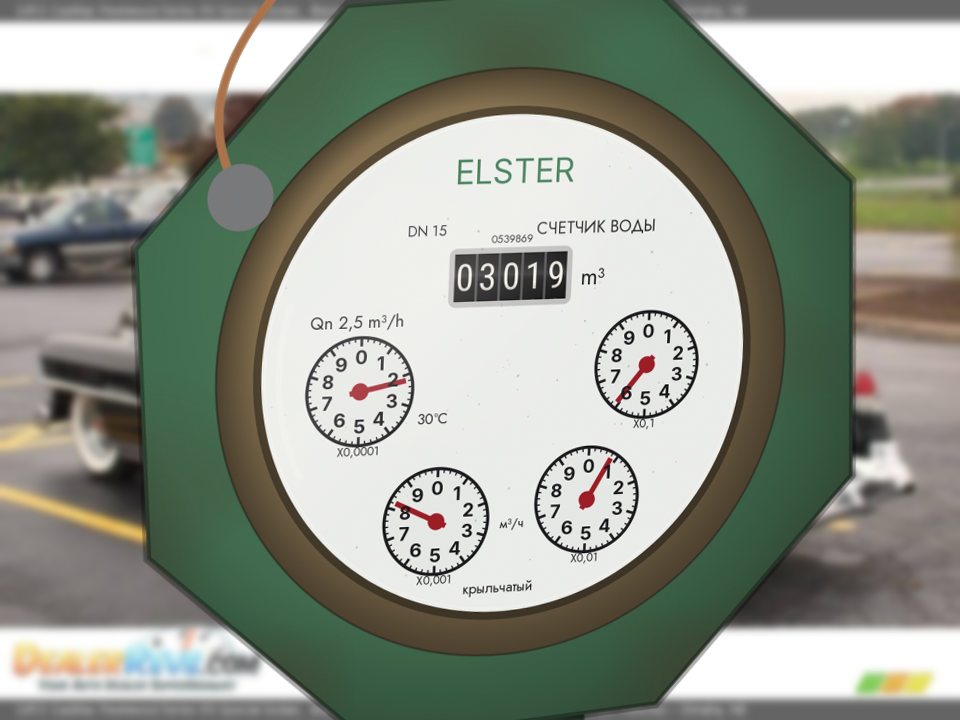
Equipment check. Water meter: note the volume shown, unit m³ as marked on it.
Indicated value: 3019.6082 m³
